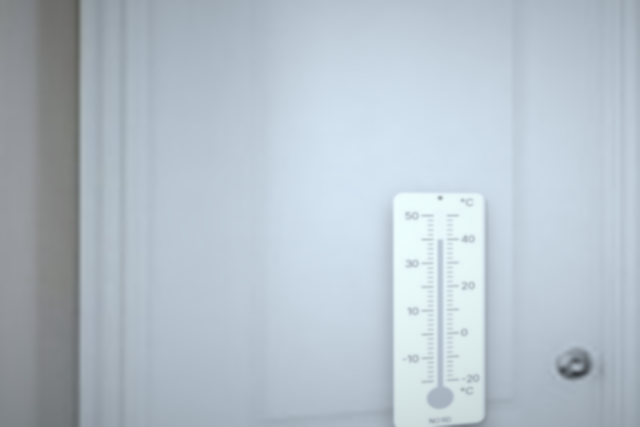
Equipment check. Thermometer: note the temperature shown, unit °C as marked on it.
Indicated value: 40 °C
